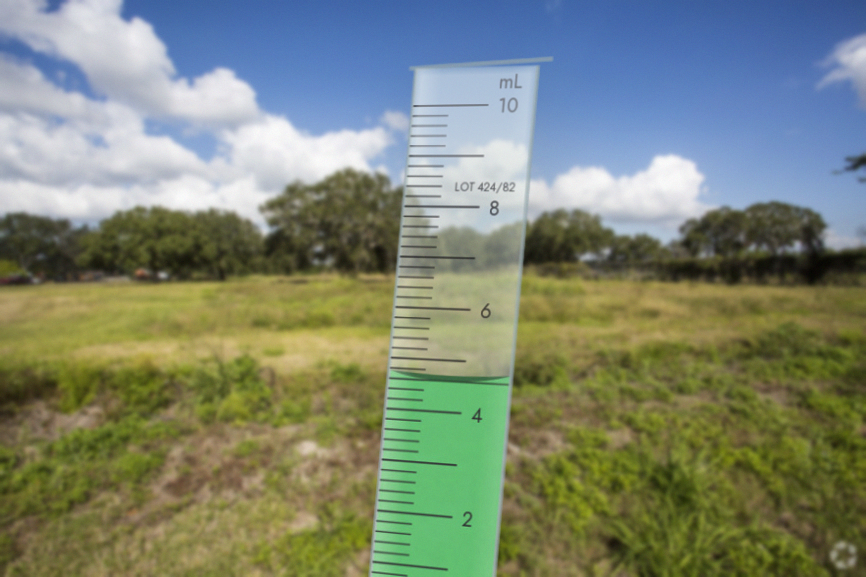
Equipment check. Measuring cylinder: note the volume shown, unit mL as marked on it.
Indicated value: 4.6 mL
